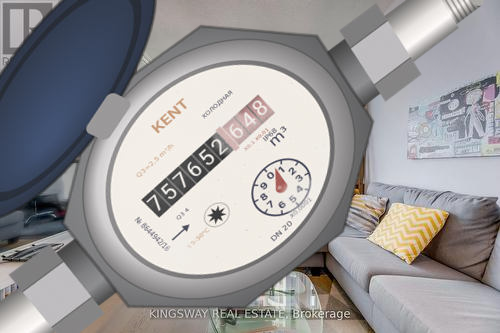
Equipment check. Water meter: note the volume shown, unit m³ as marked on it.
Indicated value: 757652.6480 m³
